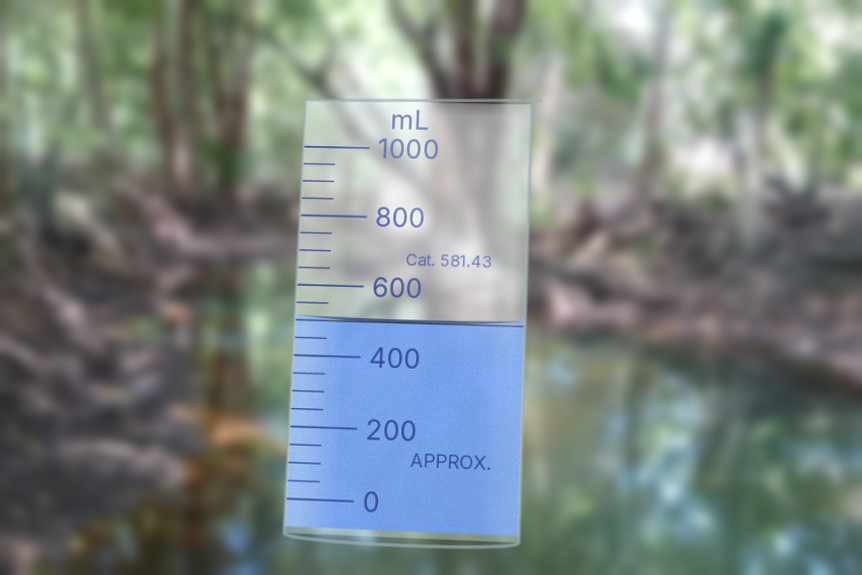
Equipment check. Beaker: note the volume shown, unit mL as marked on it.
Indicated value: 500 mL
